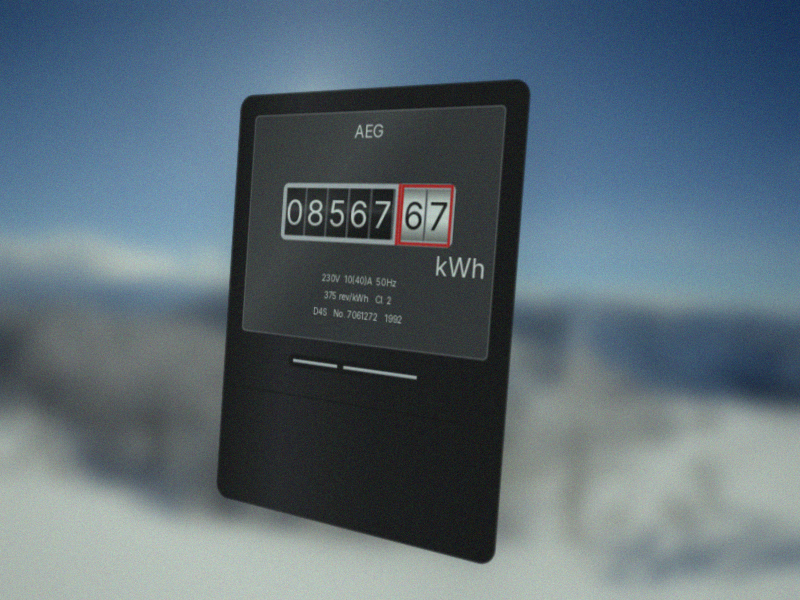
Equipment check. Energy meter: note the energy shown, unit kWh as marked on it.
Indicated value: 8567.67 kWh
